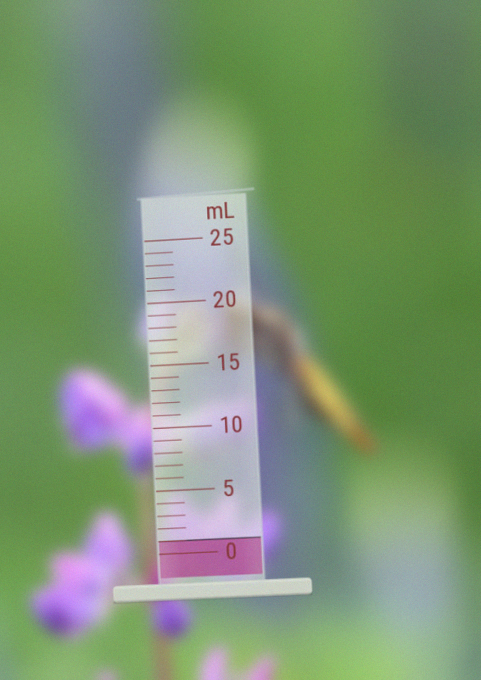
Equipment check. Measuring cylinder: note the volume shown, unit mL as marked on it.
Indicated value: 1 mL
